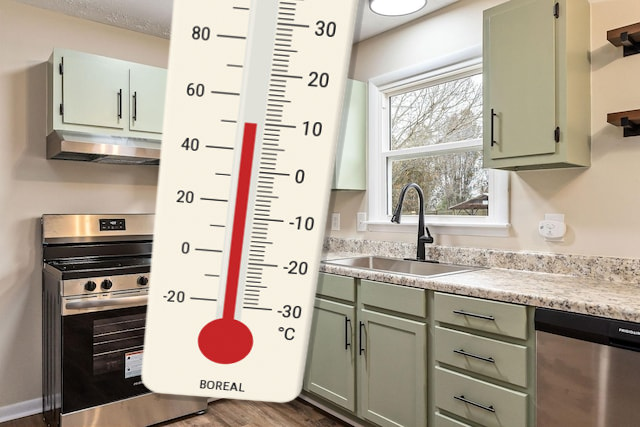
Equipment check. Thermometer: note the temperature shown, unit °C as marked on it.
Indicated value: 10 °C
